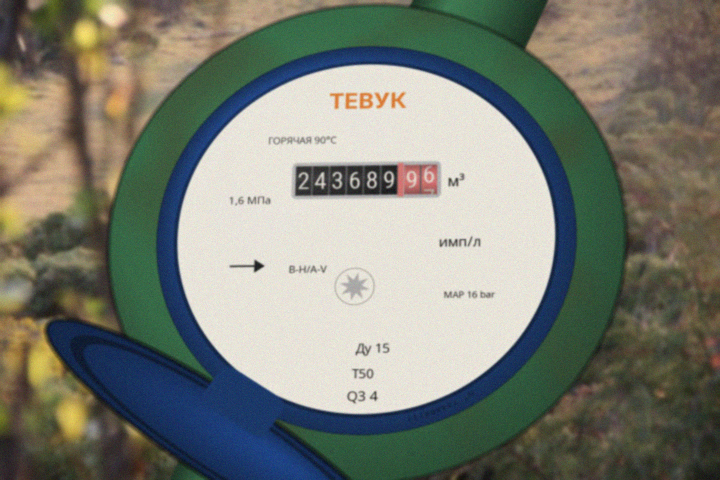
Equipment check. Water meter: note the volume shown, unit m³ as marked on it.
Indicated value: 243689.96 m³
